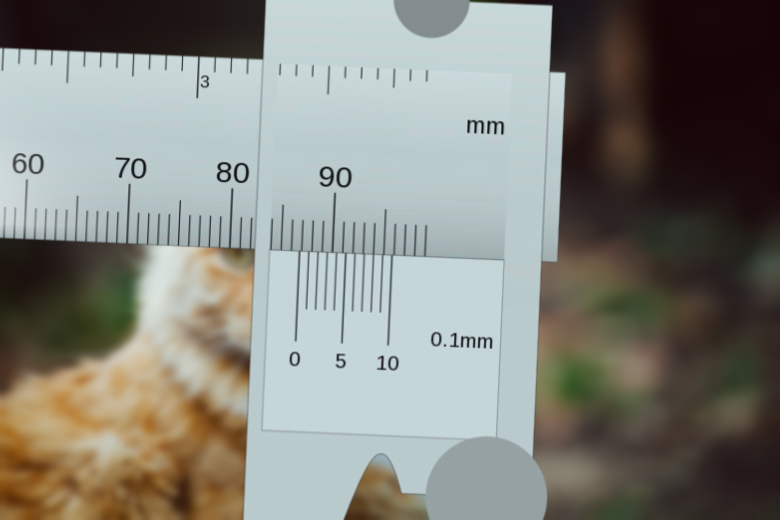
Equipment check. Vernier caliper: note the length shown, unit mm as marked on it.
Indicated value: 86.8 mm
